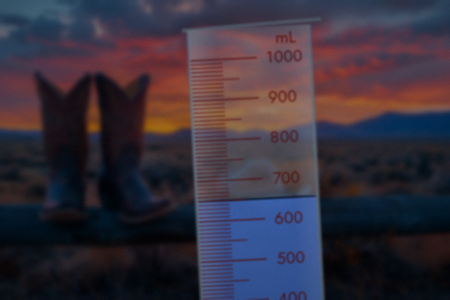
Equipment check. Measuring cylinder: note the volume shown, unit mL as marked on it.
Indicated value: 650 mL
